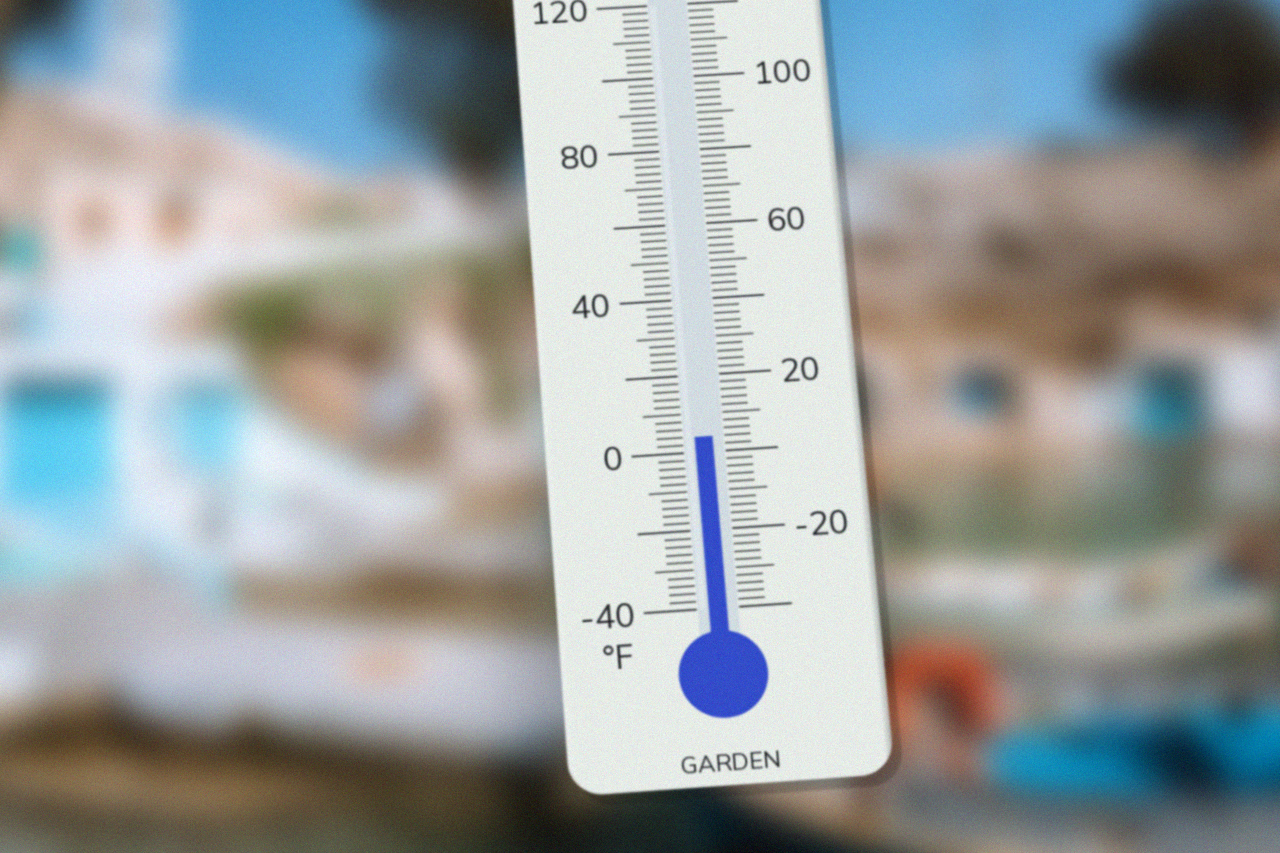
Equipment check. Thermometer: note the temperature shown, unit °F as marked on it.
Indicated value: 4 °F
